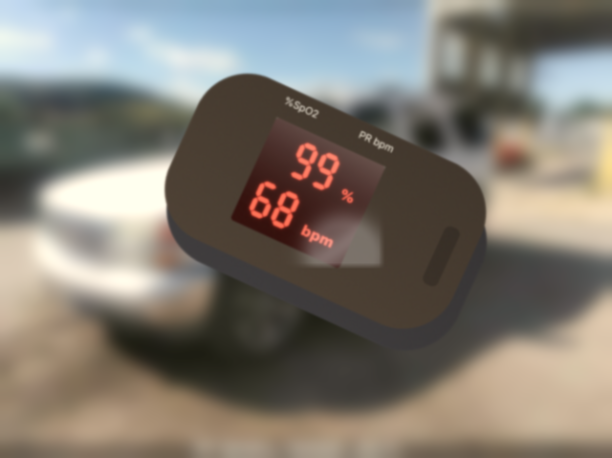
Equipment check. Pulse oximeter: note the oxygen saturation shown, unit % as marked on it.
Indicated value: 99 %
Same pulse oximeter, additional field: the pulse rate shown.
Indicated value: 68 bpm
